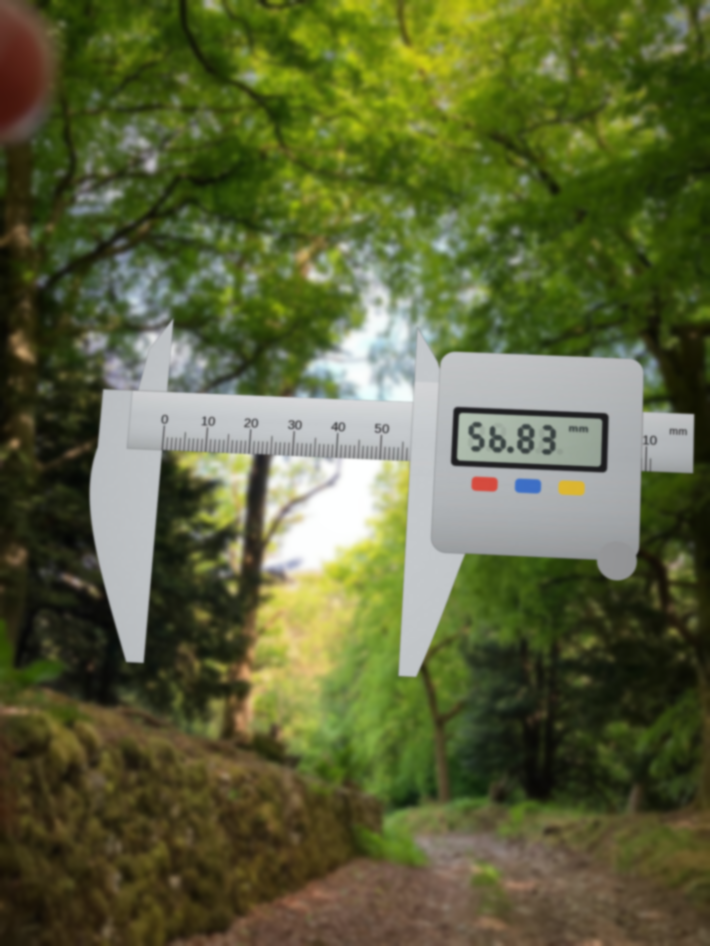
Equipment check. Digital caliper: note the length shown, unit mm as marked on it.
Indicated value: 56.83 mm
